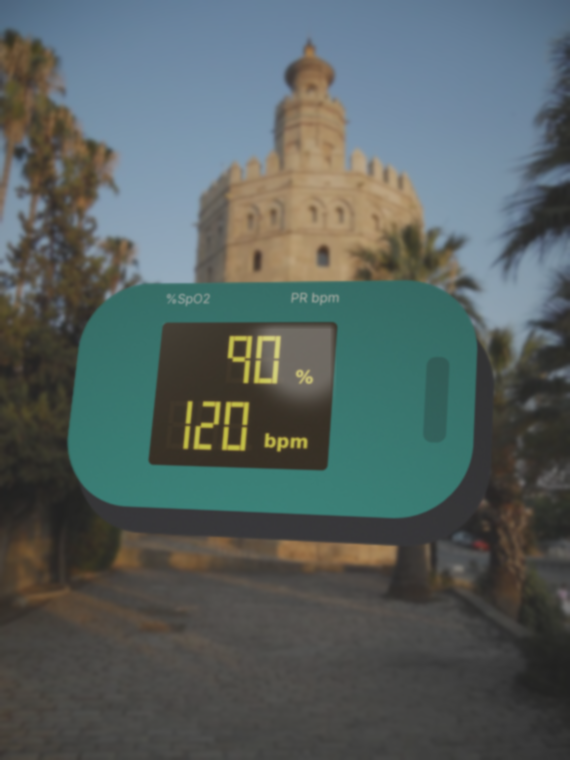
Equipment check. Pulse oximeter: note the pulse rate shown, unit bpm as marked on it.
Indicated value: 120 bpm
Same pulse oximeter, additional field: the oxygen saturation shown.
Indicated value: 90 %
